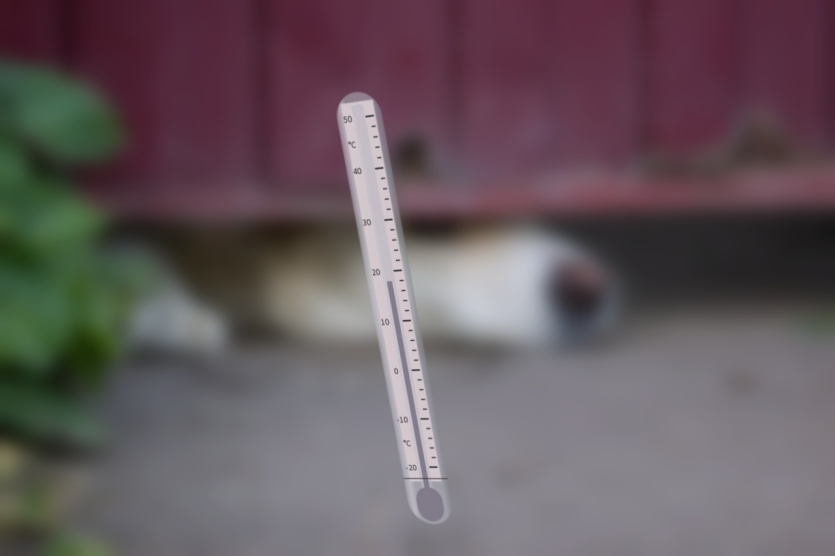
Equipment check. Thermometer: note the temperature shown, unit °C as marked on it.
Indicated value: 18 °C
